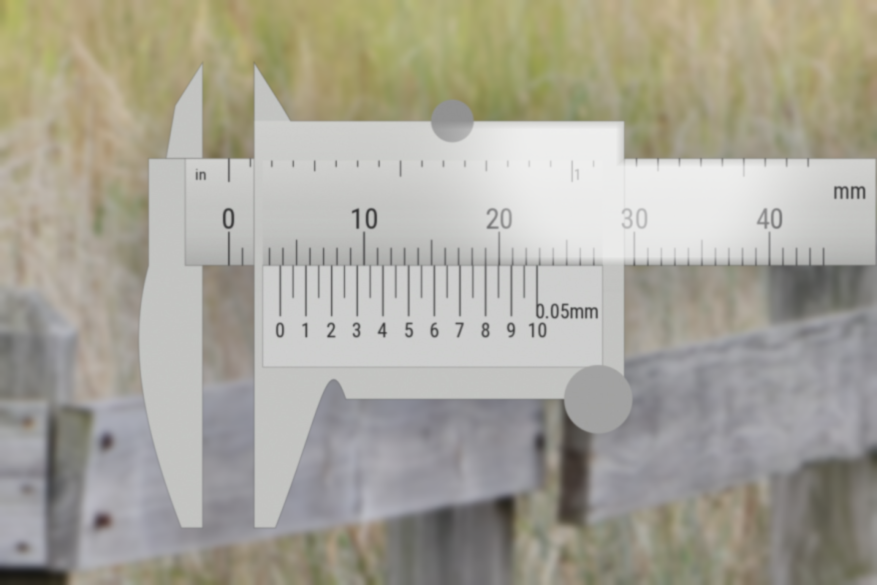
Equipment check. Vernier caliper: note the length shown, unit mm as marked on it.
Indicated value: 3.8 mm
